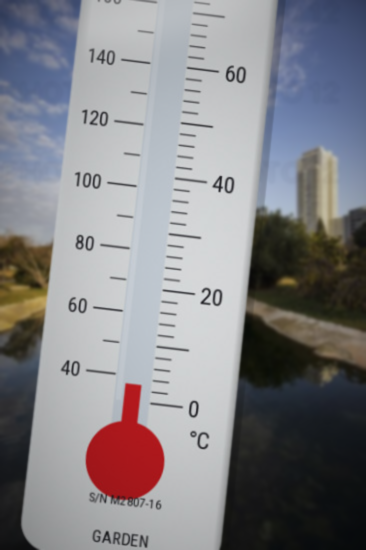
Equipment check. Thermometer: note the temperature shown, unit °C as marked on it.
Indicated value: 3 °C
